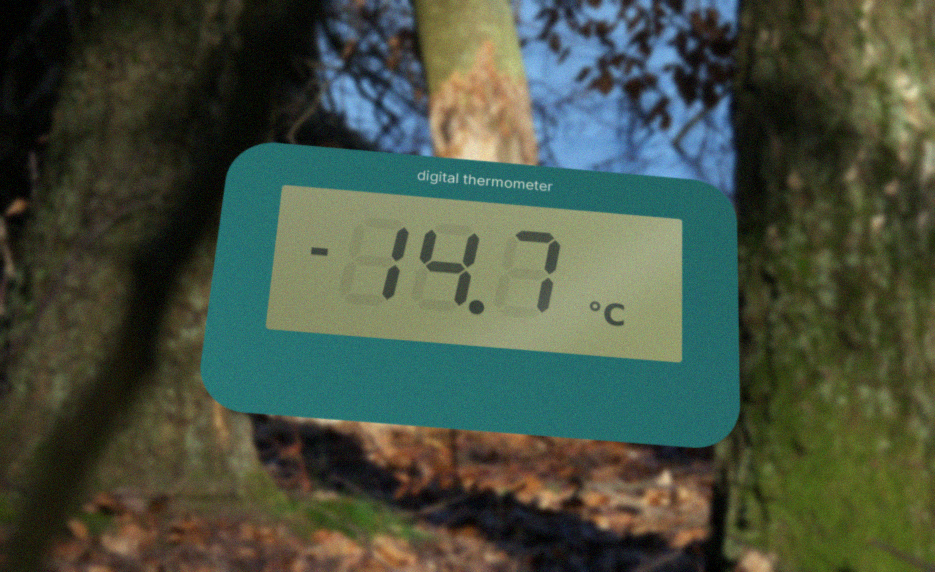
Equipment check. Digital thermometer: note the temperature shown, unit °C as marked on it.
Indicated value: -14.7 °C
